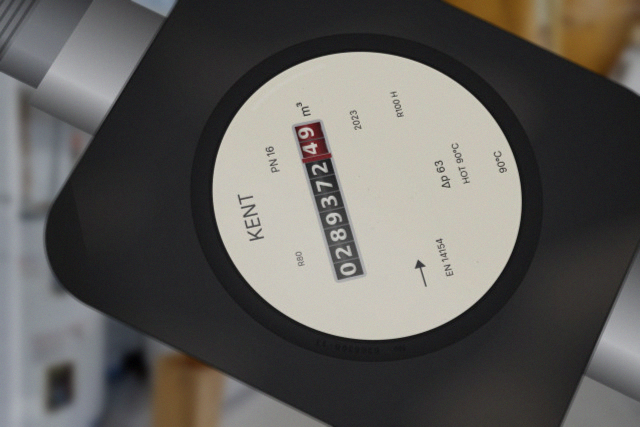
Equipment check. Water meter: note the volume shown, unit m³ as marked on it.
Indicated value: 289372.49 m³
